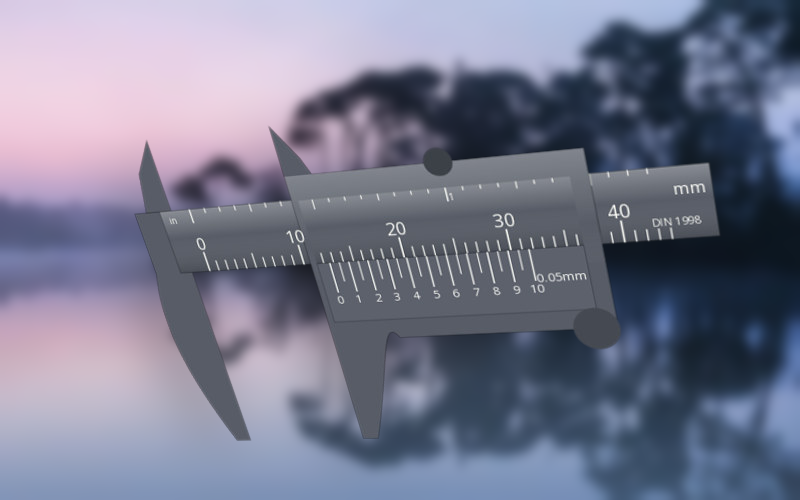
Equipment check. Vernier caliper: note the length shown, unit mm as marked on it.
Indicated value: 12.6 mm
